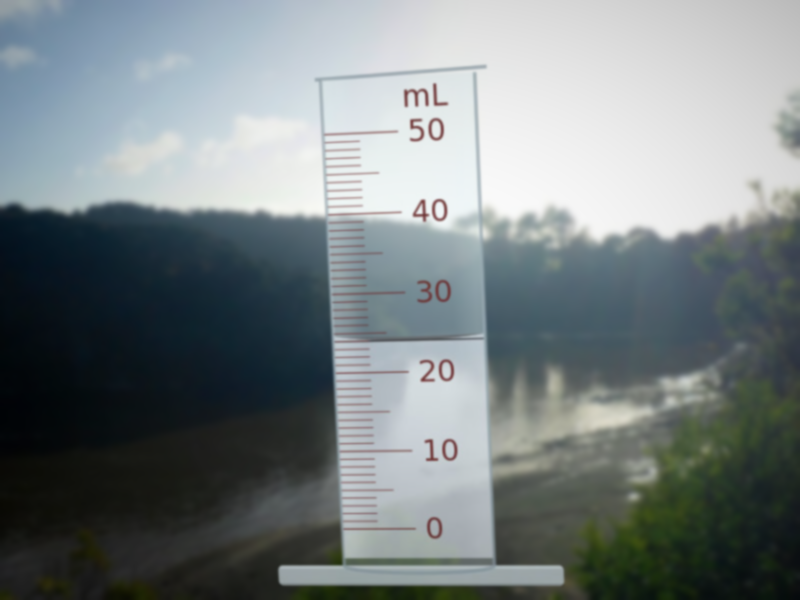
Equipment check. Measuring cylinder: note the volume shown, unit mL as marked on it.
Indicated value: 24 mL
